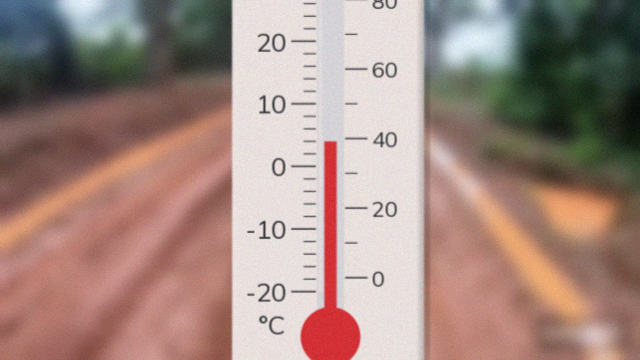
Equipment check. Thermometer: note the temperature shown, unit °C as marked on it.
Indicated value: 4 °C
